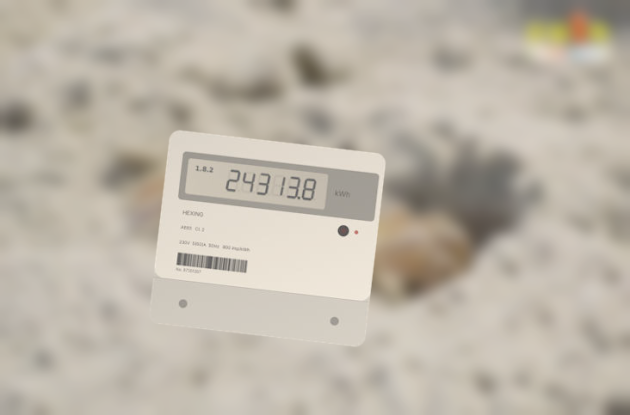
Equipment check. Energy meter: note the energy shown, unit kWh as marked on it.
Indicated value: 24313.8 kWh
